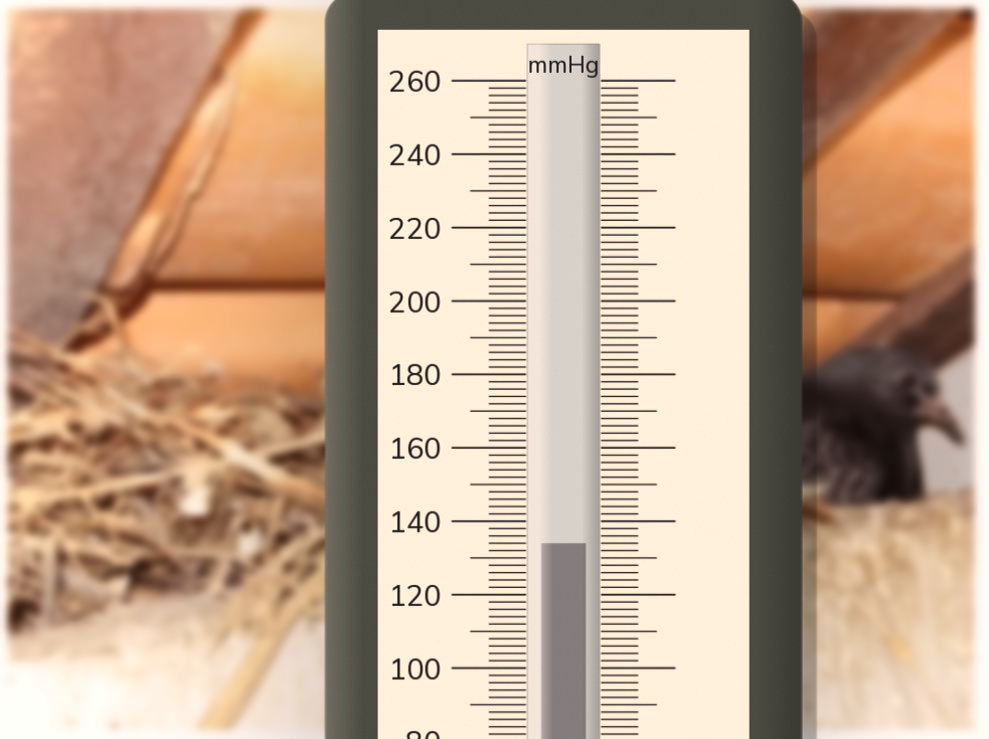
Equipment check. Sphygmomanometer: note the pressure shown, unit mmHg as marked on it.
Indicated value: 134 mmHg
